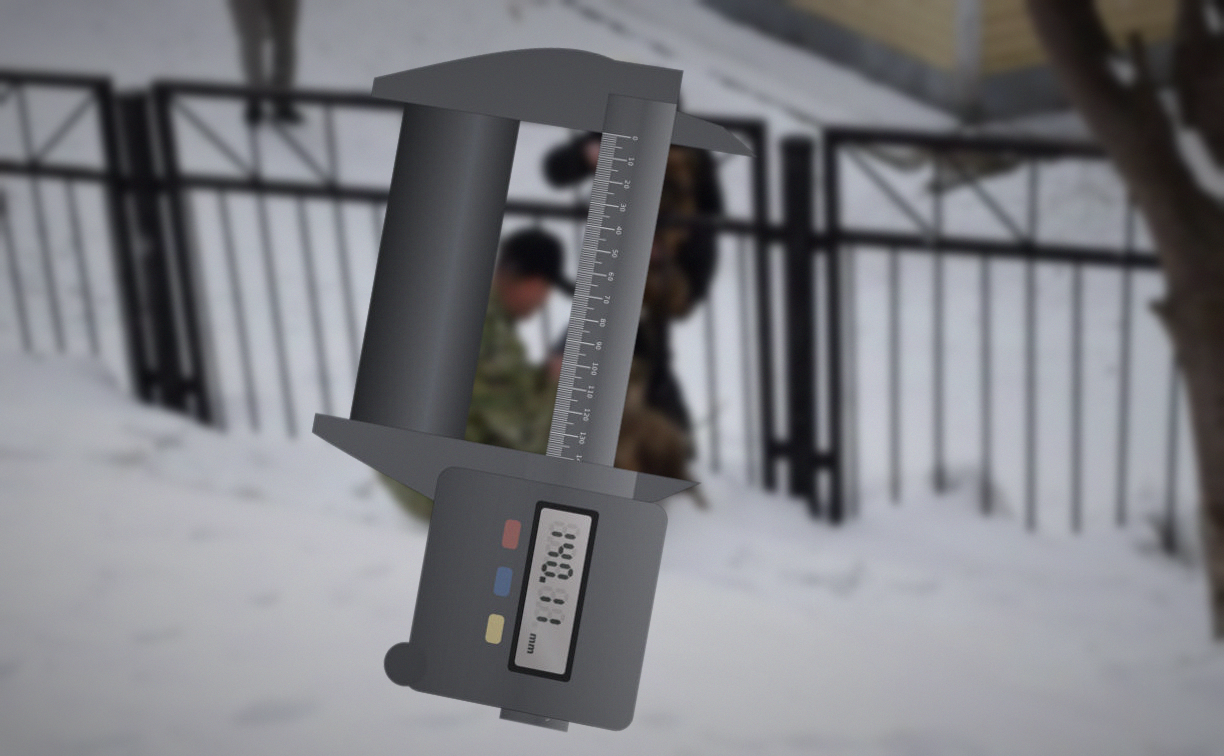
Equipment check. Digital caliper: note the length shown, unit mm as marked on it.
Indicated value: 140.11 mm
